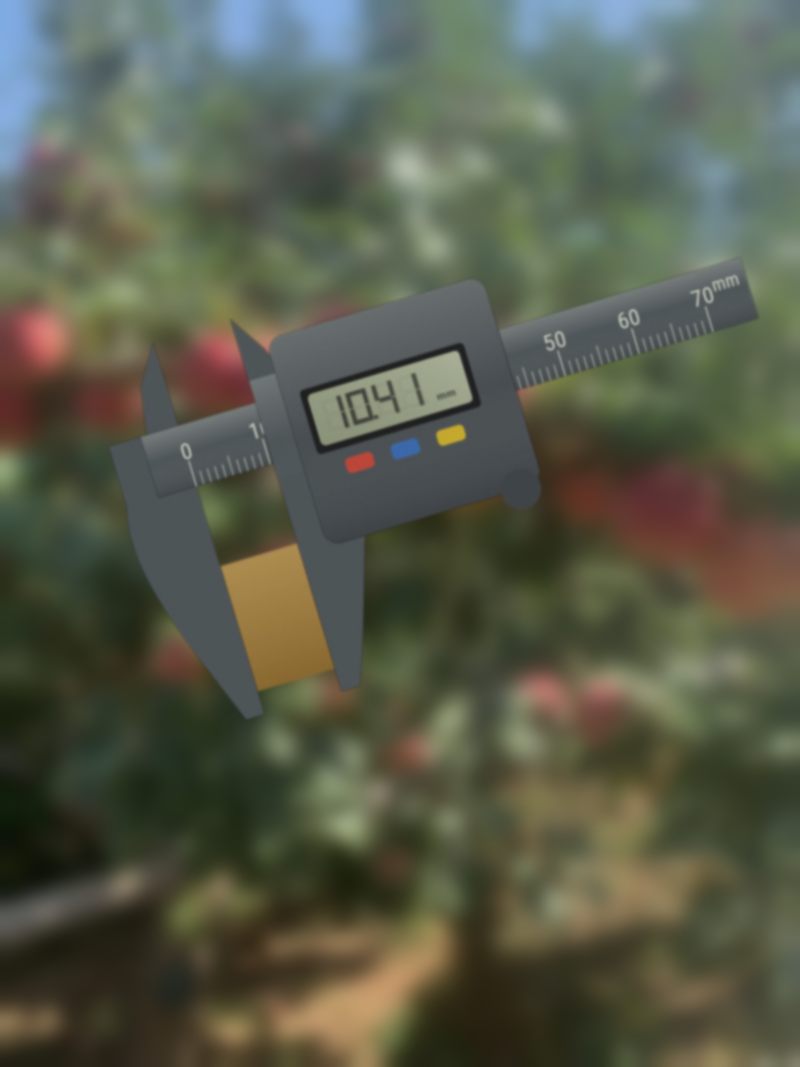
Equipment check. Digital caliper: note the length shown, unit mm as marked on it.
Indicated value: 10.41 mm
